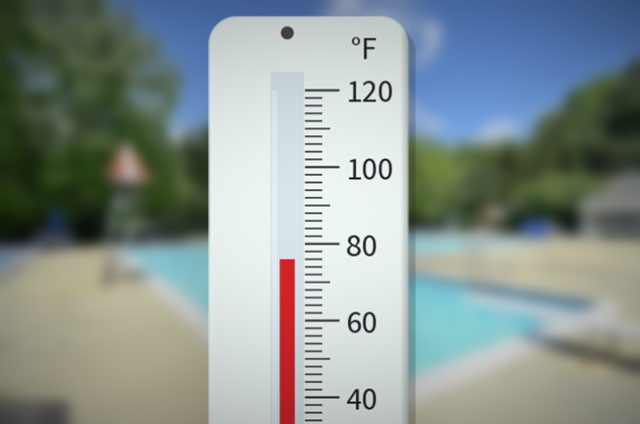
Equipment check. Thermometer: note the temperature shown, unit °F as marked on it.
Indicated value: 76 °F
